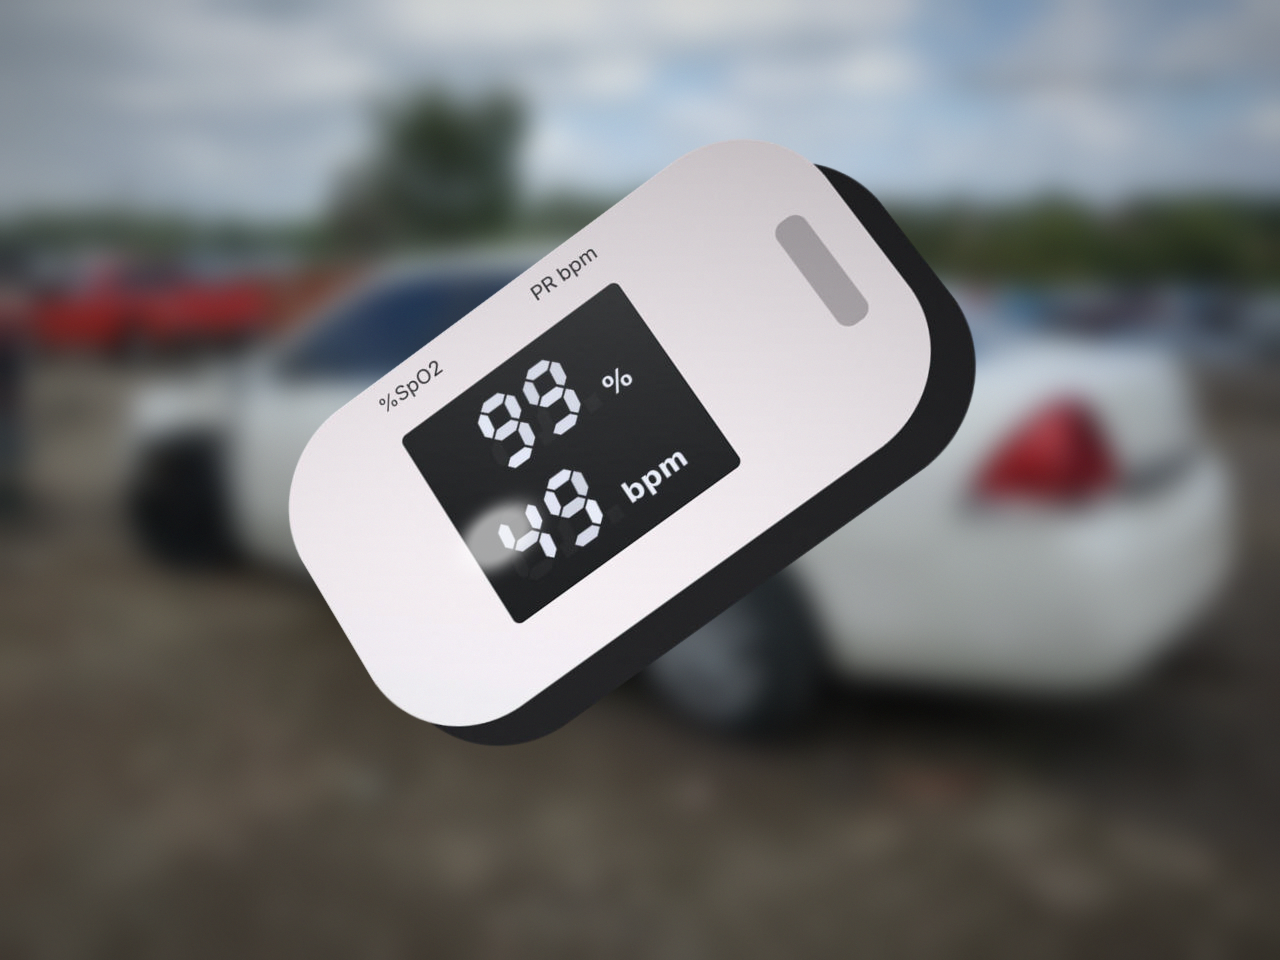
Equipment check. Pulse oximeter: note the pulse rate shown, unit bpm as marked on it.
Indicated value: 49 bpm
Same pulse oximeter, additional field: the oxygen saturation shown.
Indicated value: 99 %
